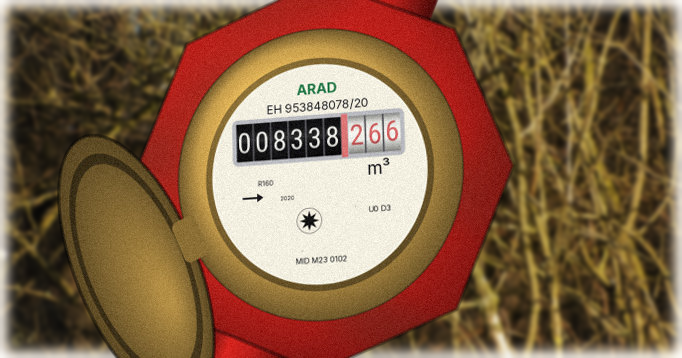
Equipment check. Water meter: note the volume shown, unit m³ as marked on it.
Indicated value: 8338.266 m³
